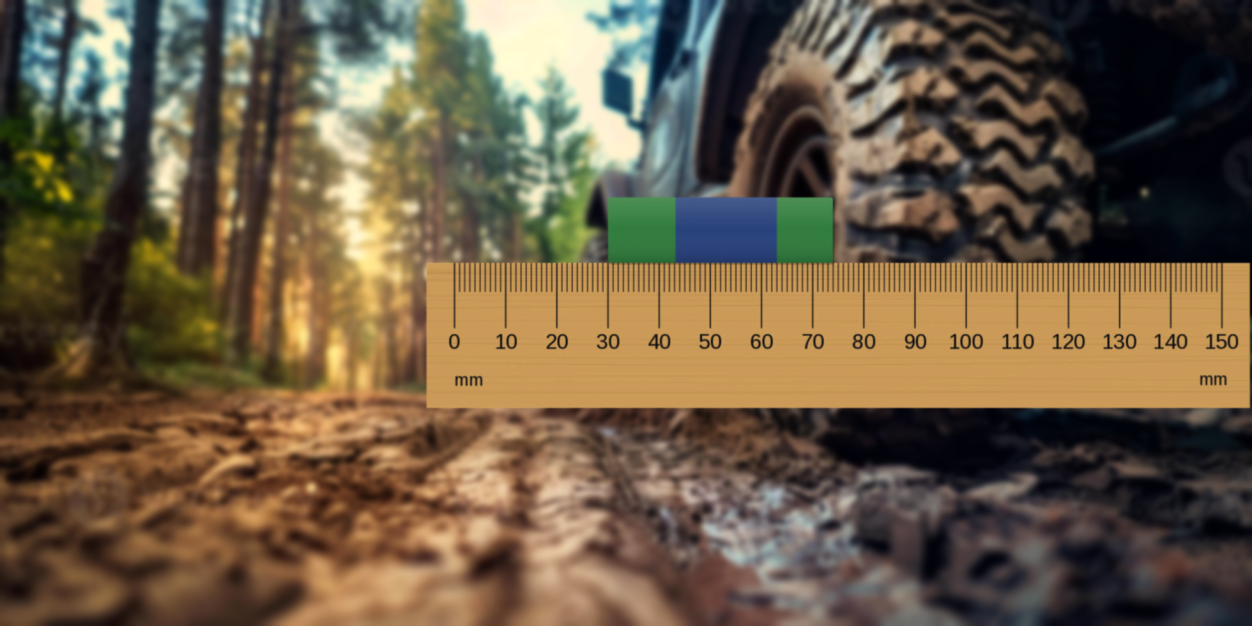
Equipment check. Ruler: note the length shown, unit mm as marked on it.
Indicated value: 44 mm
